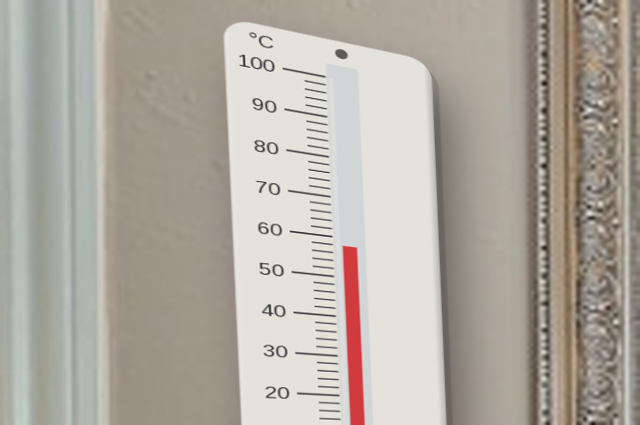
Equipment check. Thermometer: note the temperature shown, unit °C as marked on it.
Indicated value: 58 °C
